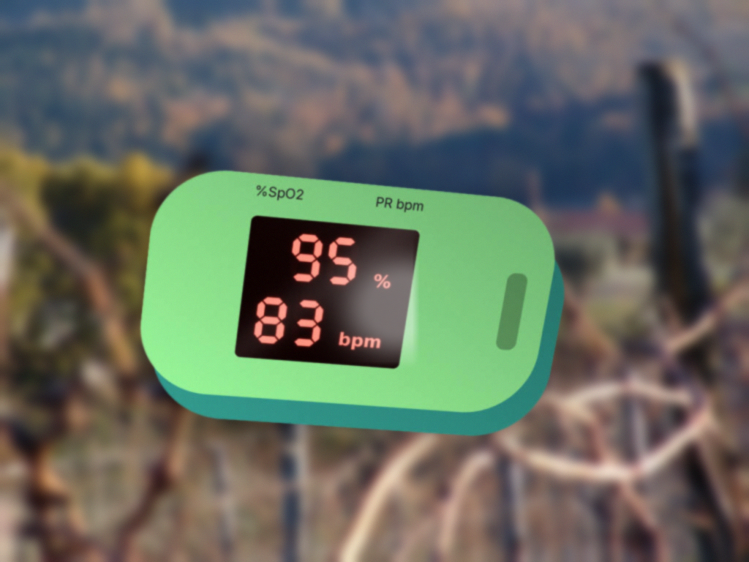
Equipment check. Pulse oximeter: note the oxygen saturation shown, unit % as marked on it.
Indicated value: 95 %
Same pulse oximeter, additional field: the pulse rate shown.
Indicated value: 83 bpm
